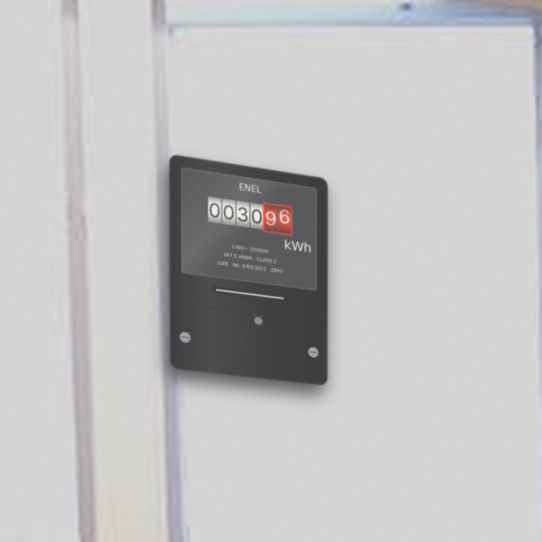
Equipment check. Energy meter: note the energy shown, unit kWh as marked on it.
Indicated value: 30.96 kWh
